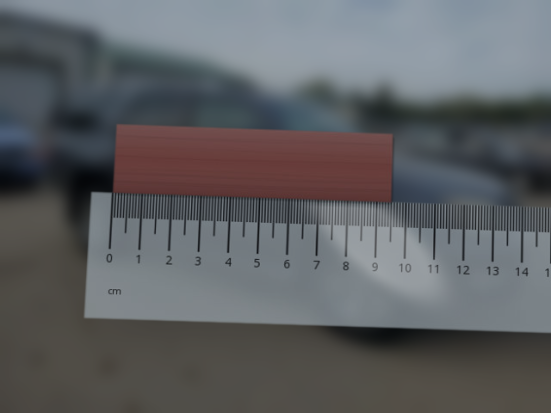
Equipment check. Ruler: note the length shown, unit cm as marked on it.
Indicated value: 9.5 cm
